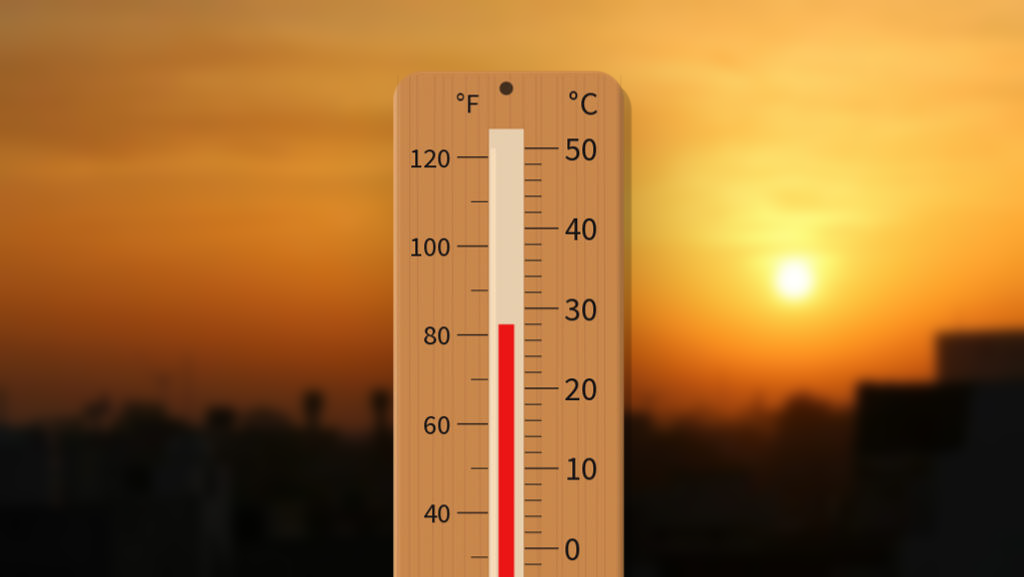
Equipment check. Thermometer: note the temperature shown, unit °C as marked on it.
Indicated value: 28 °C
